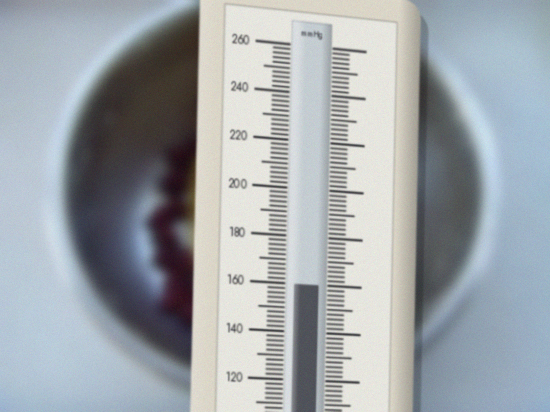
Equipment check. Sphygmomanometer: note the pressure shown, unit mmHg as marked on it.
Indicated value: 160 mmHg
